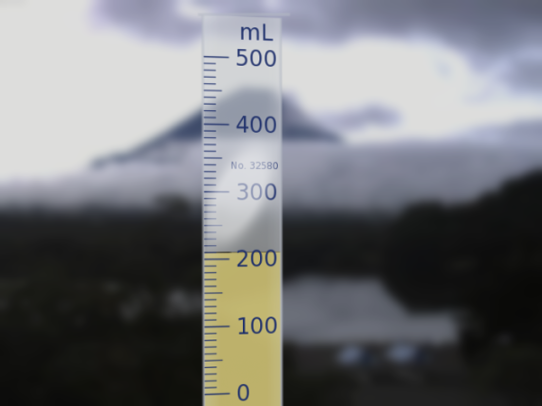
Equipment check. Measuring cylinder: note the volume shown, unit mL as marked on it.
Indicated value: 210 mL
